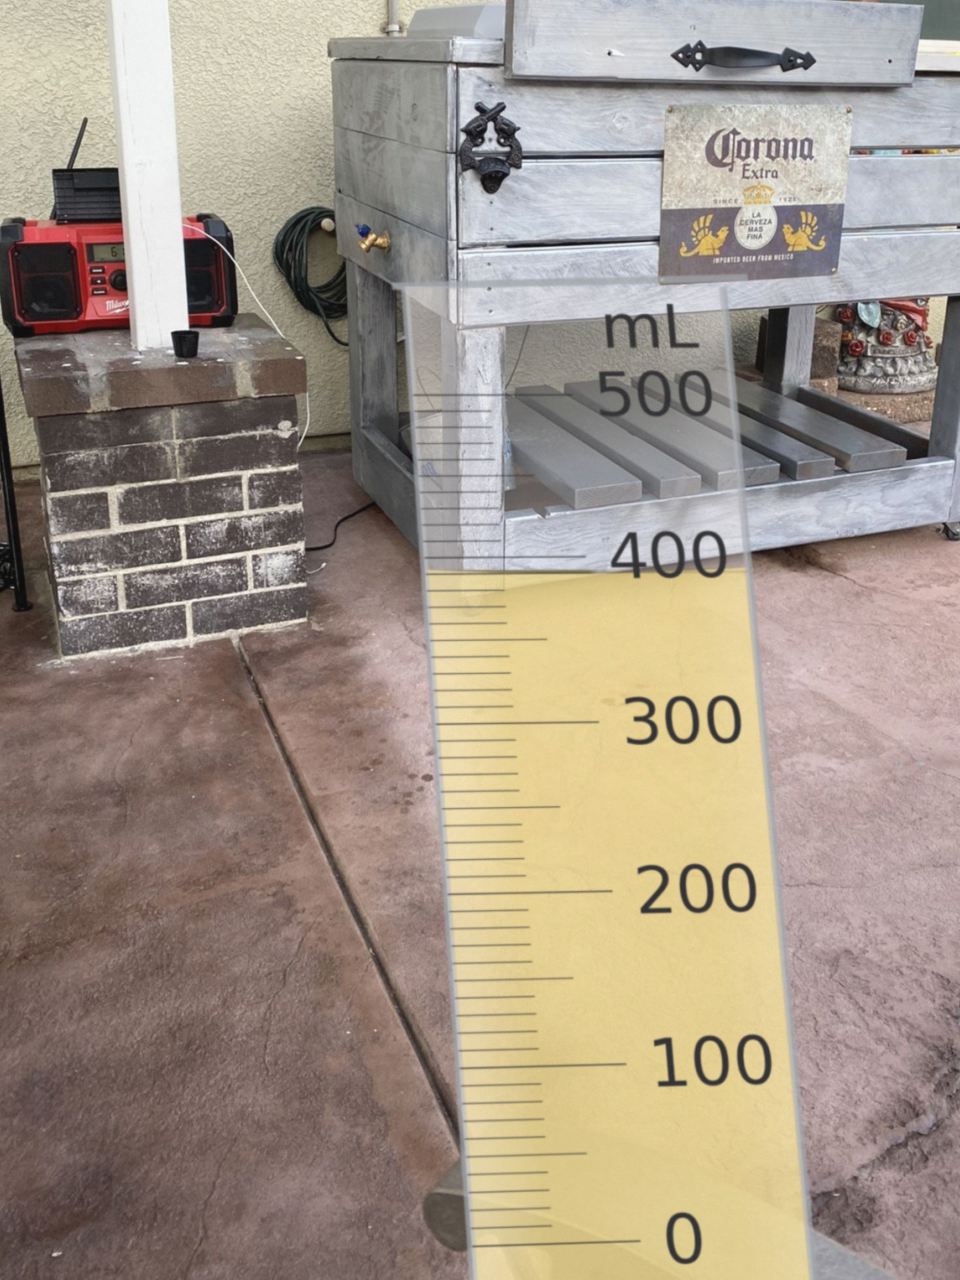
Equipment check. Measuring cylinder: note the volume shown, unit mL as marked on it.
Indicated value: 390 mL
